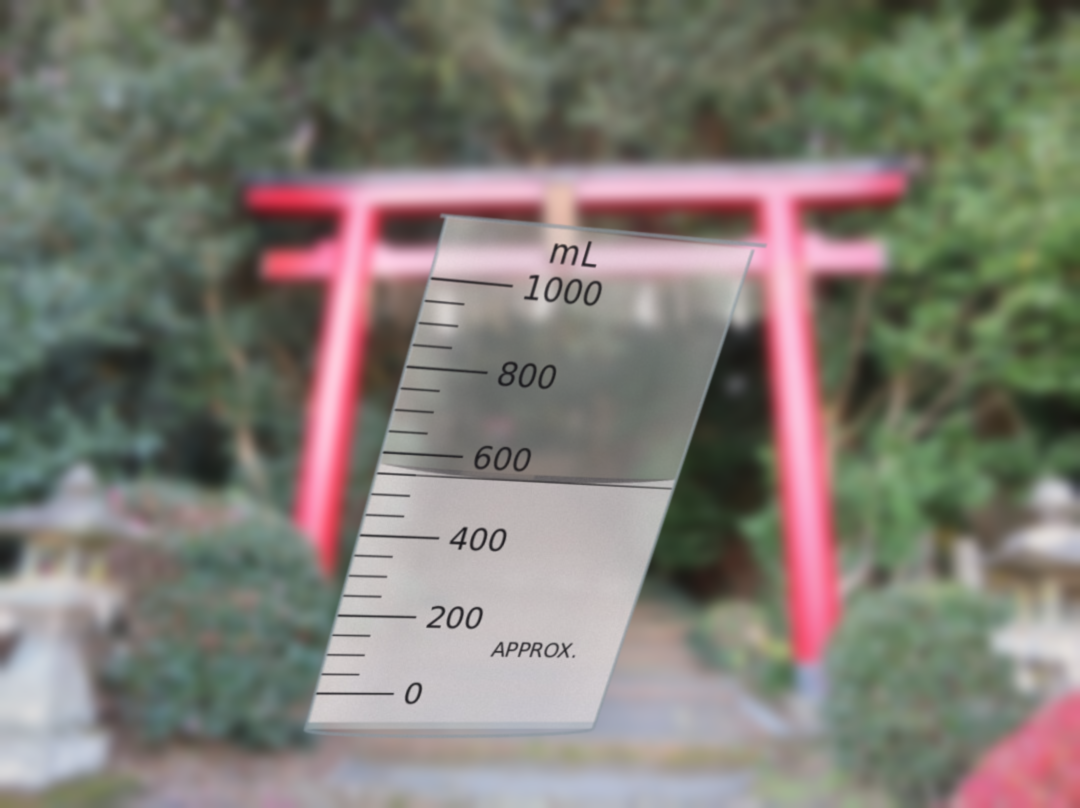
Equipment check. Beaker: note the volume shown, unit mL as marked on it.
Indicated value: 550 mL
